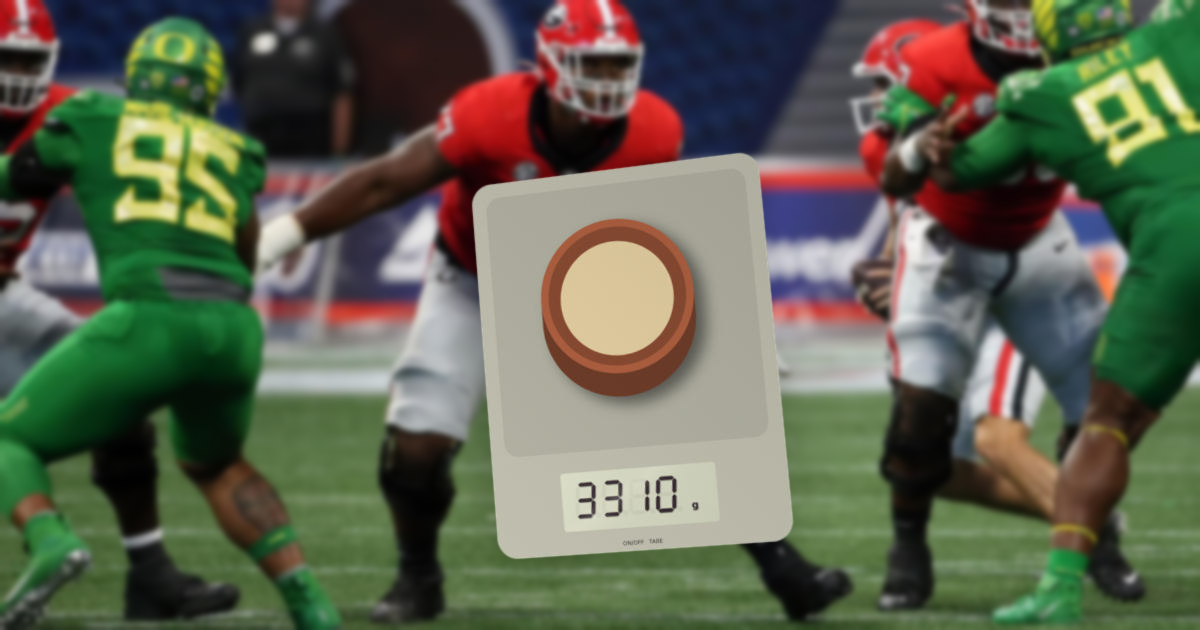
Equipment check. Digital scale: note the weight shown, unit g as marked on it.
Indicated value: 3310 g
